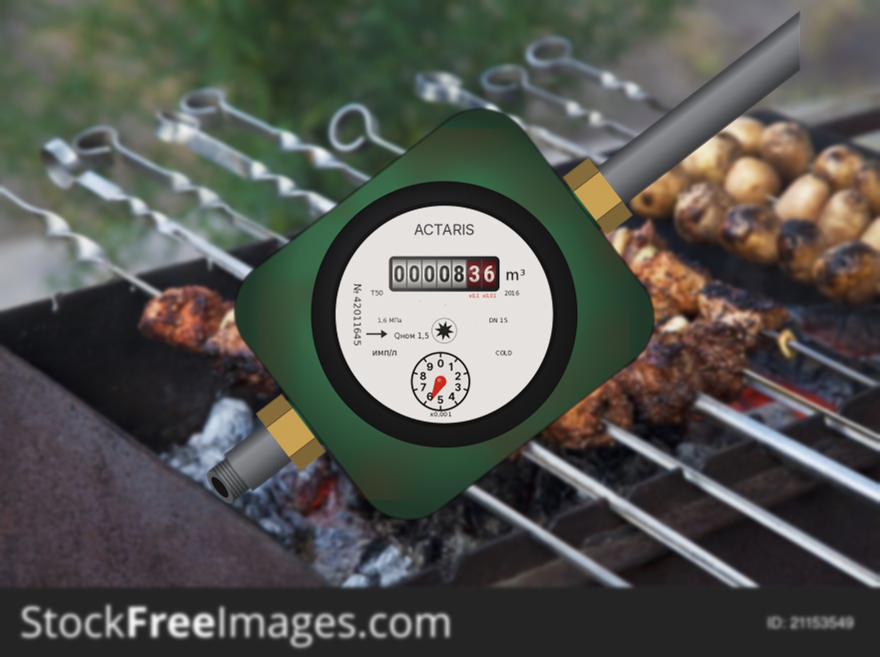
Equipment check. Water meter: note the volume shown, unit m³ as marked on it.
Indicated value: 8.365 m³
